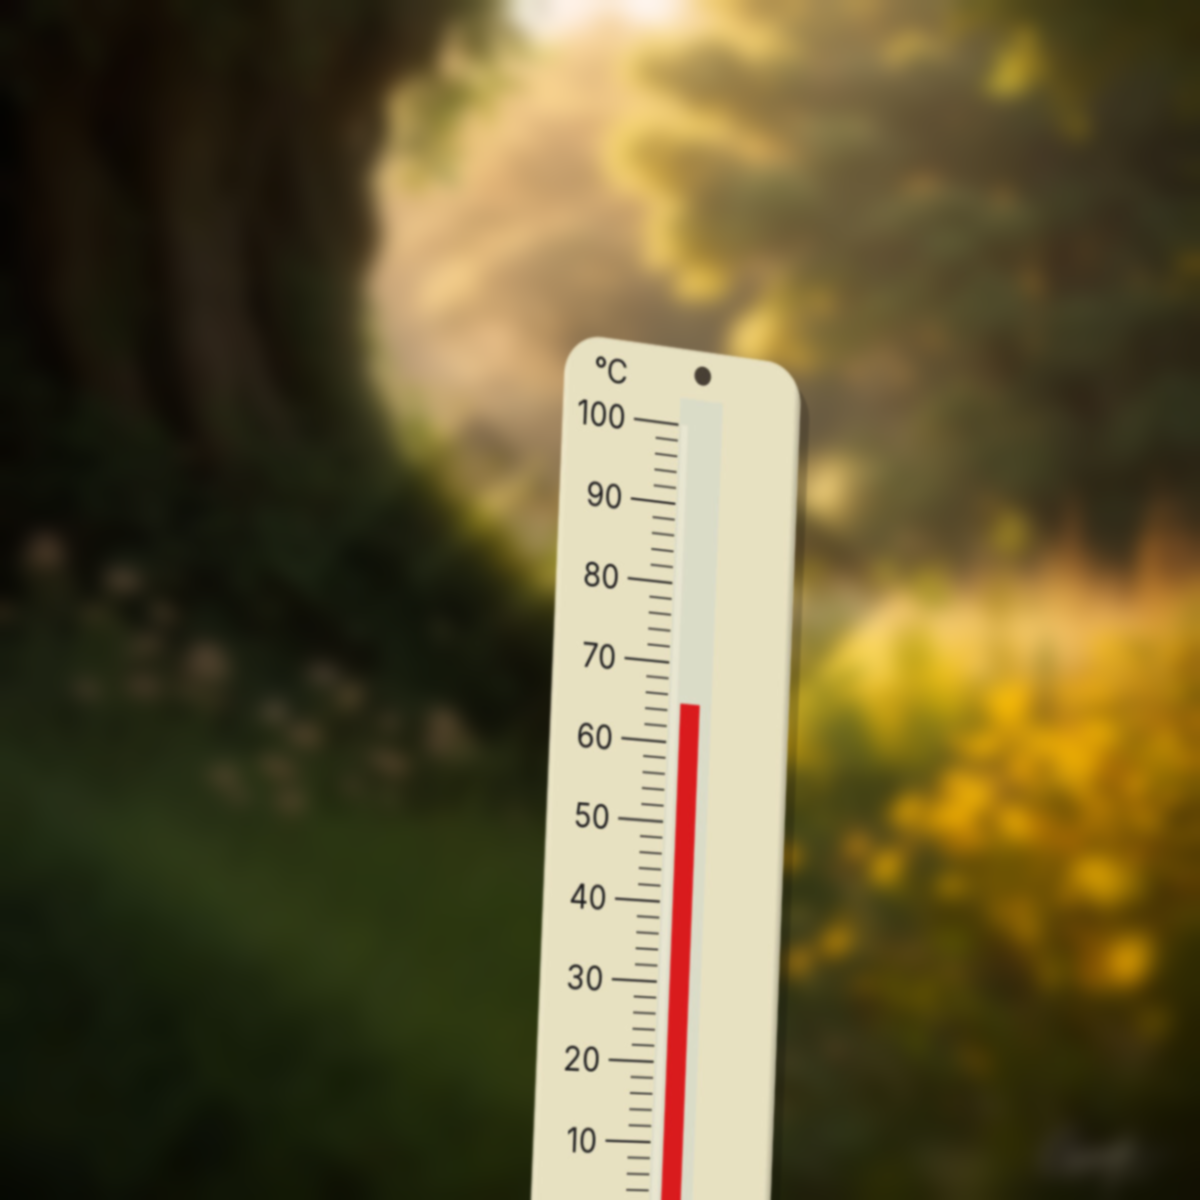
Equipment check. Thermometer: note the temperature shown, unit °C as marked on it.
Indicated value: 65 °C
